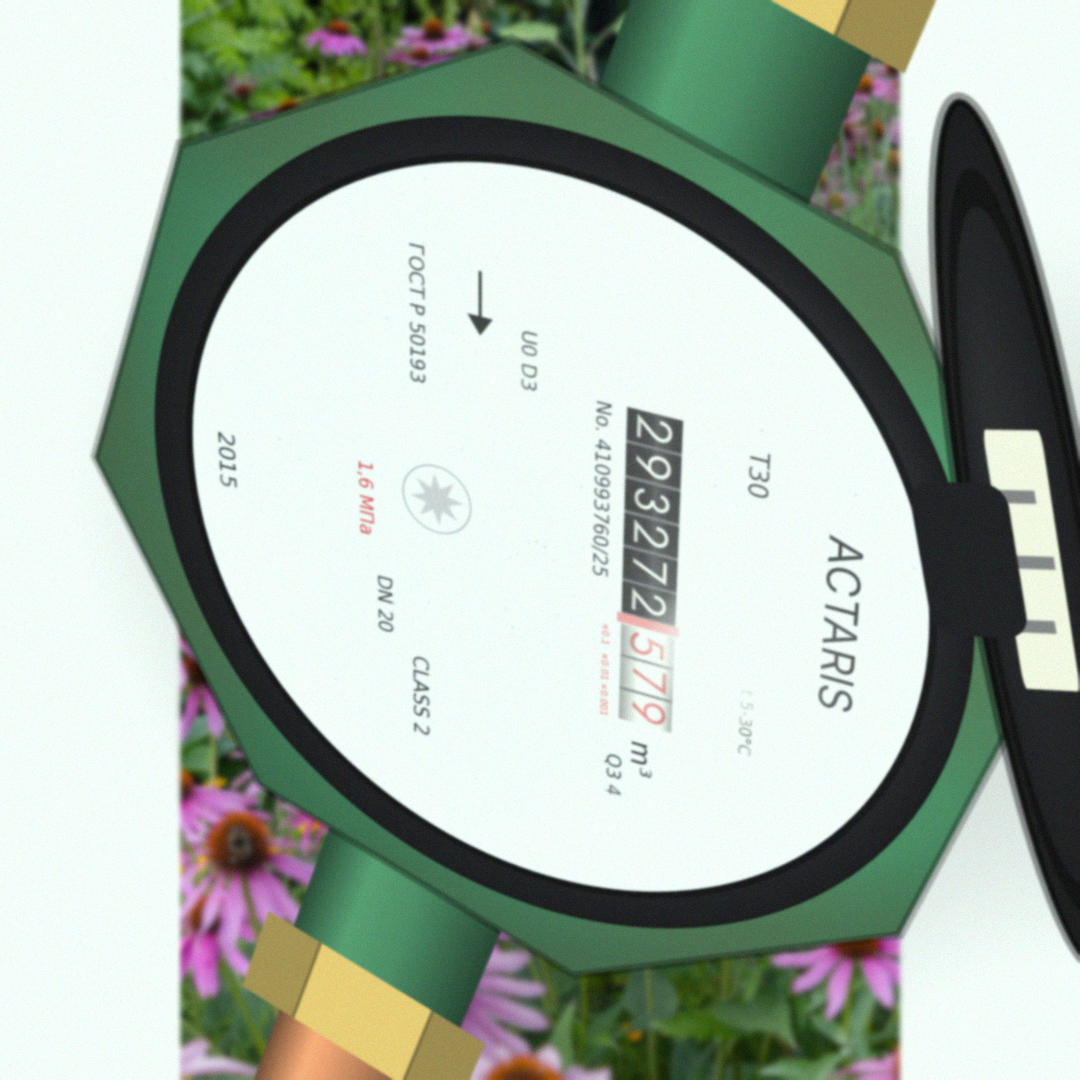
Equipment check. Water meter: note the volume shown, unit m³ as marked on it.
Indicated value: 293272.579 m³
